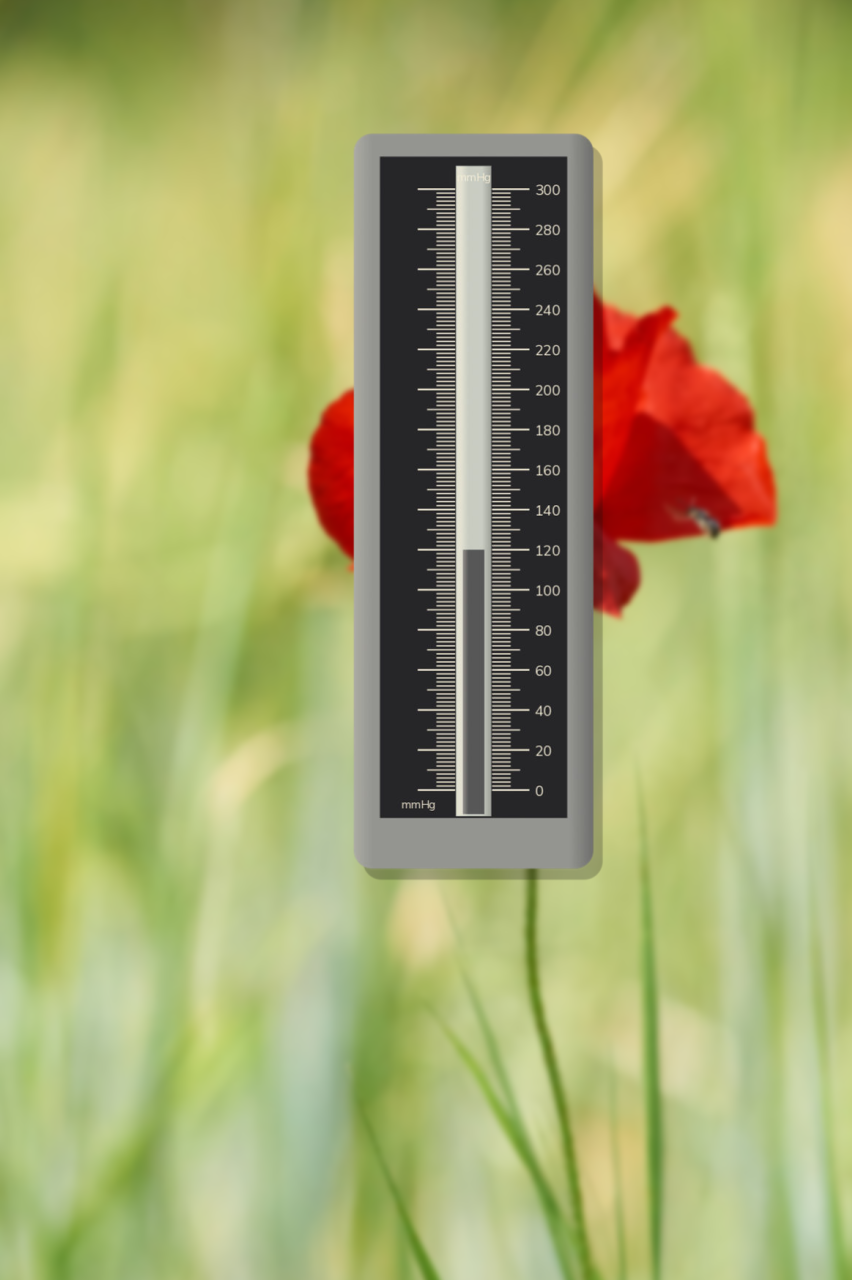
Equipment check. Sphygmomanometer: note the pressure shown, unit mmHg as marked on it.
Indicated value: 120 mmHg
